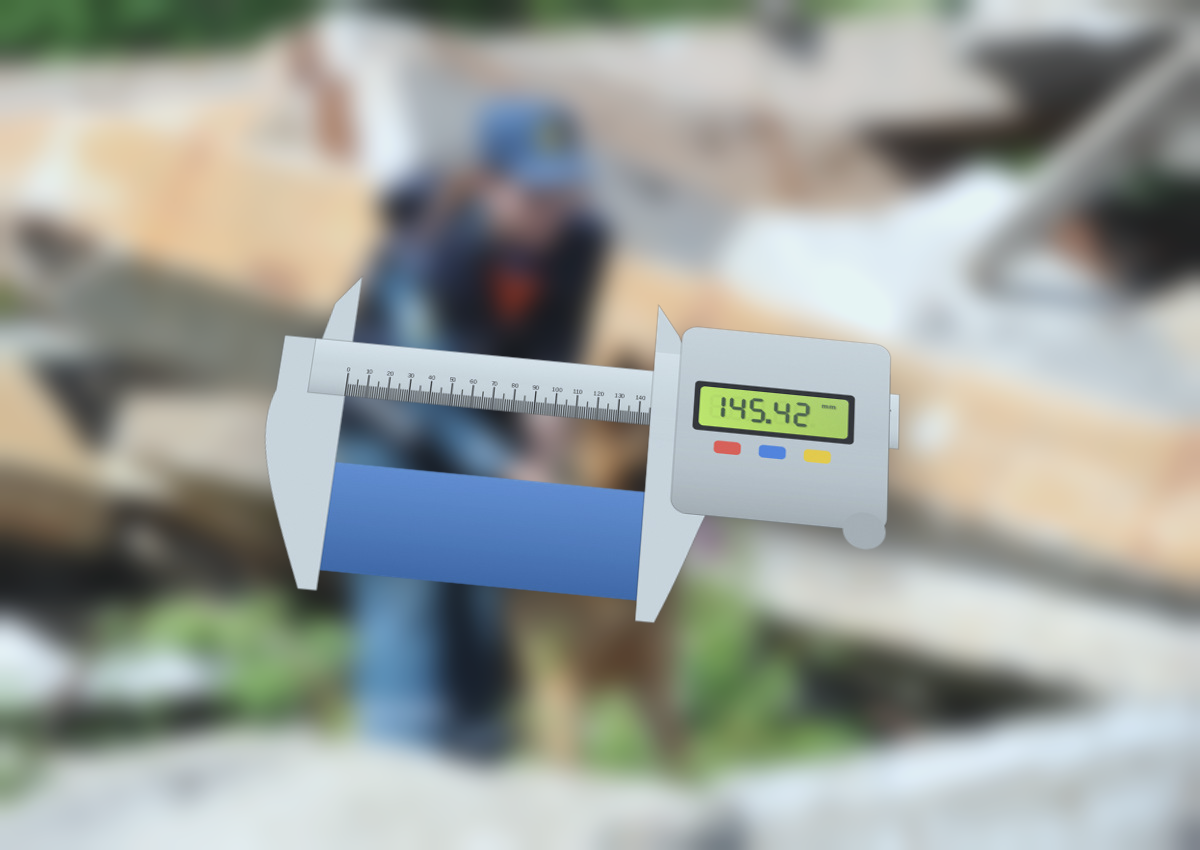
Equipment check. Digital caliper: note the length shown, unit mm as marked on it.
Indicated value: 145.42 mm
